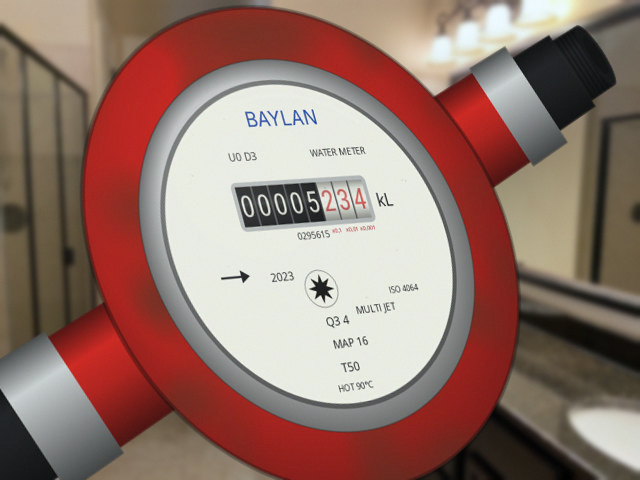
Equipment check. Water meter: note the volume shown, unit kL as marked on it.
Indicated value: 5.234 kL
